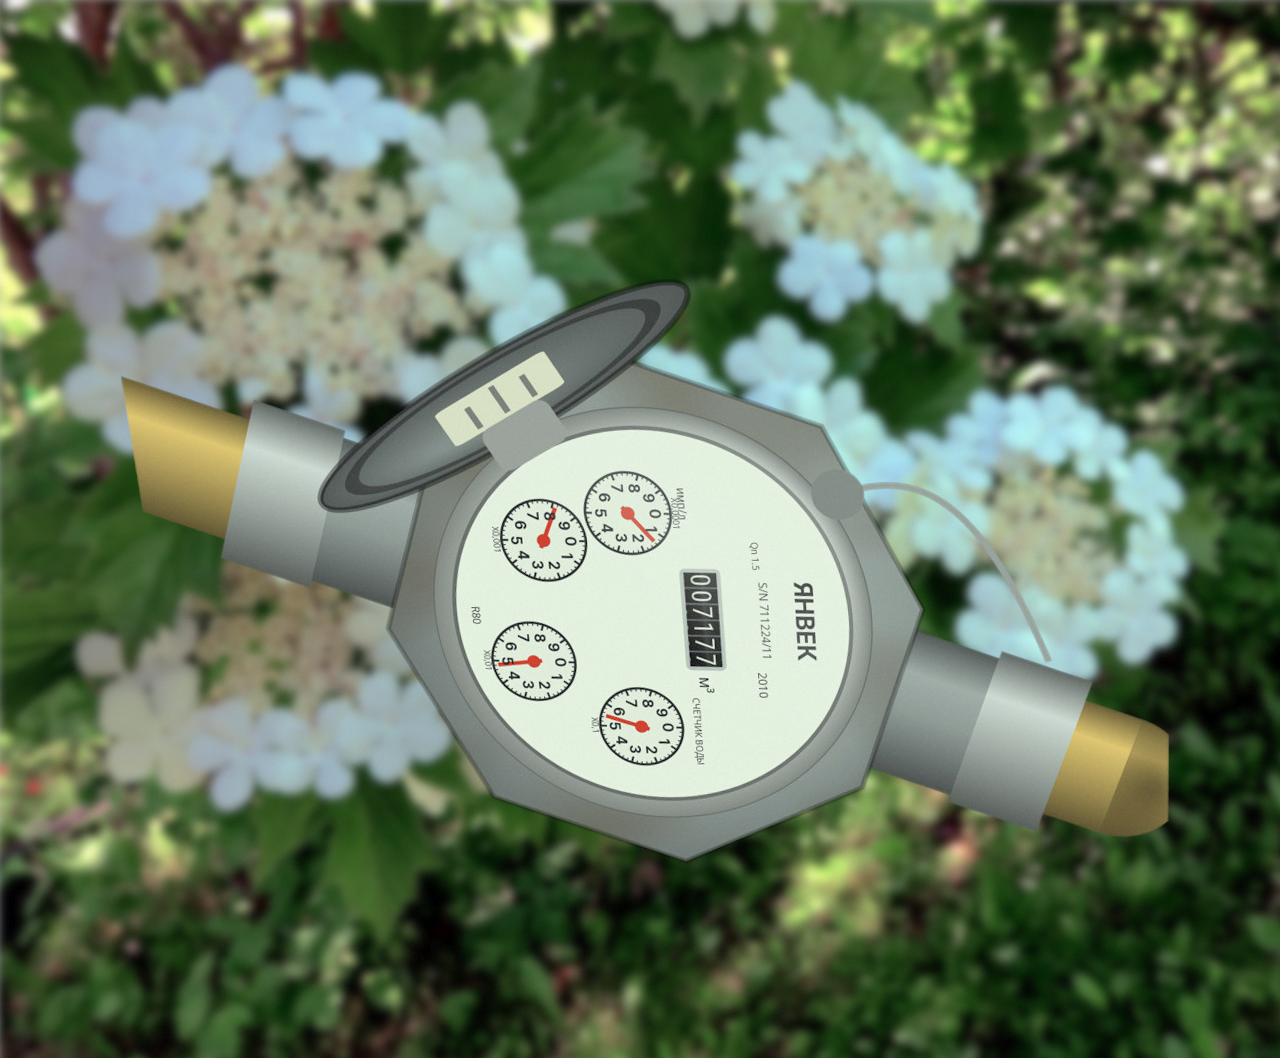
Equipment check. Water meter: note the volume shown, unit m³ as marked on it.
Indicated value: 7177.5481 m³
